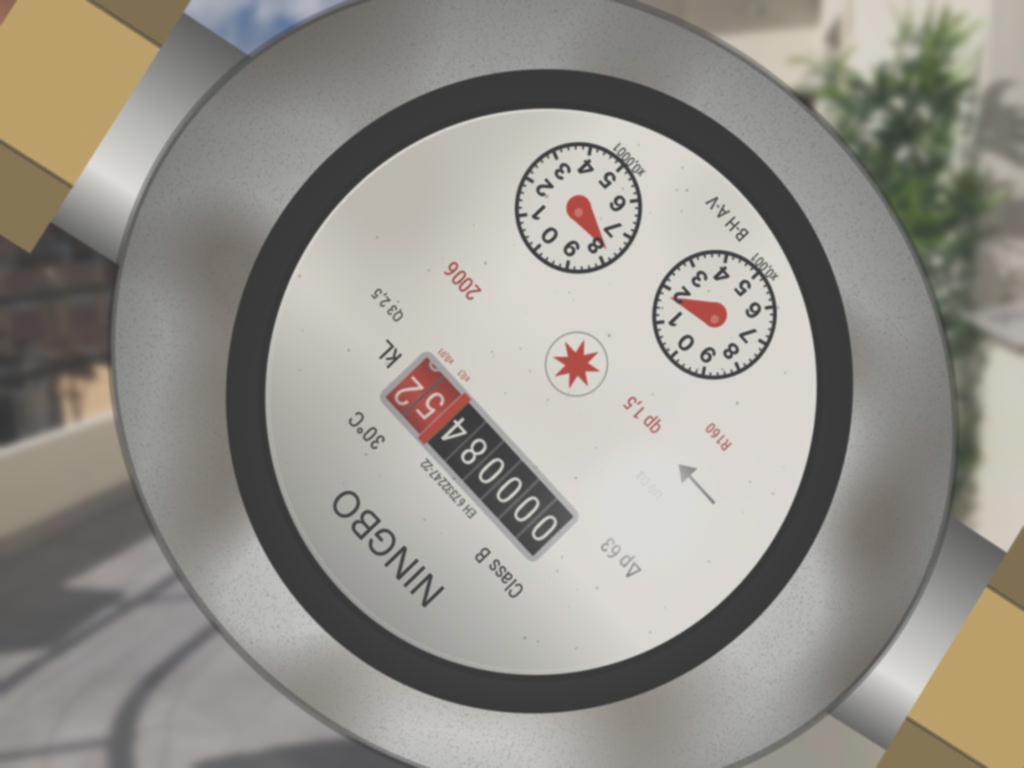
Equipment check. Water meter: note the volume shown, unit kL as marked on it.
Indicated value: 84.5217 kL
